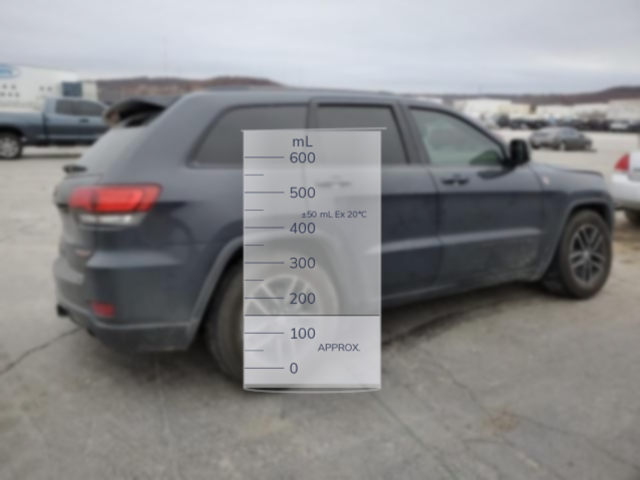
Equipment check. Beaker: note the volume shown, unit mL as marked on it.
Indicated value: 150 mL
